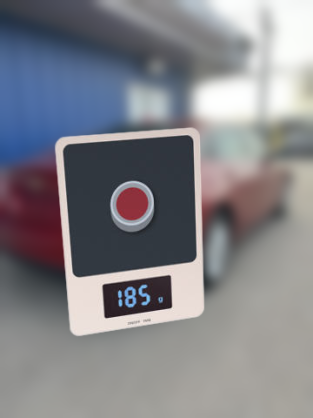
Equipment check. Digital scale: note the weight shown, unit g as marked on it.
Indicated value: 185 g
